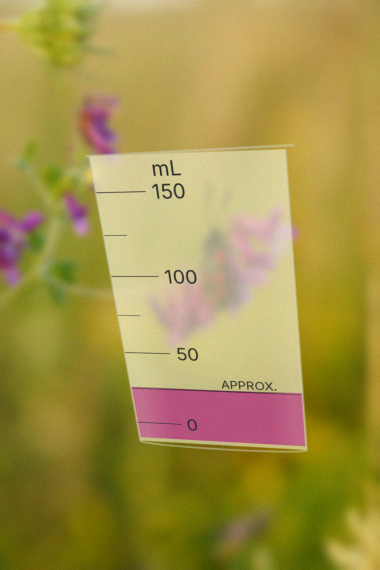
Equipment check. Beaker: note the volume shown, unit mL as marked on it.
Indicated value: 25 mL
